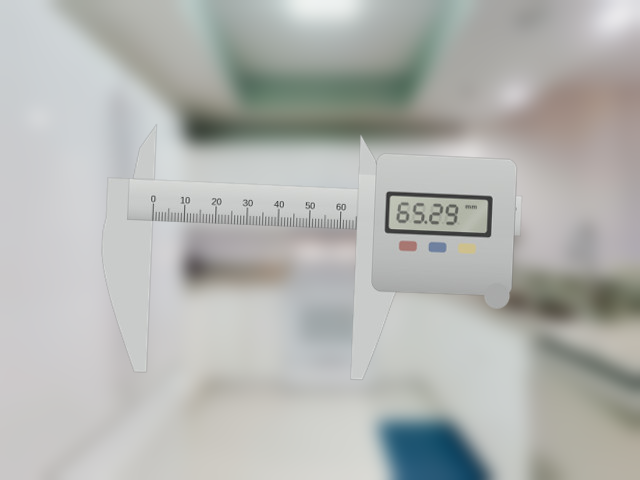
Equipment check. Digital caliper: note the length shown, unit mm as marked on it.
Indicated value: 65.29 mm
